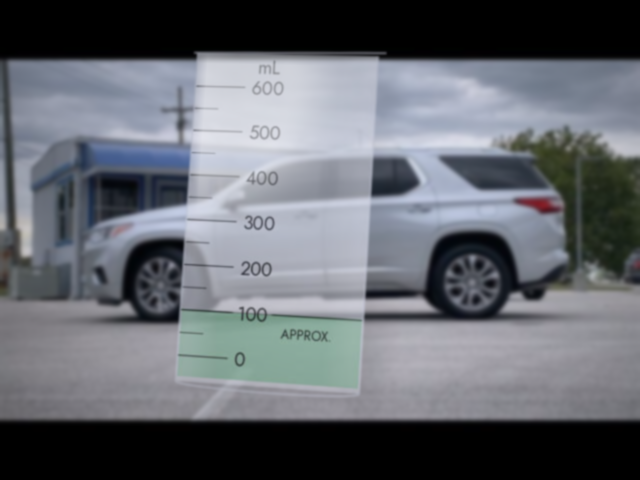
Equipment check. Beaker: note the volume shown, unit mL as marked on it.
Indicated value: 100 mL
